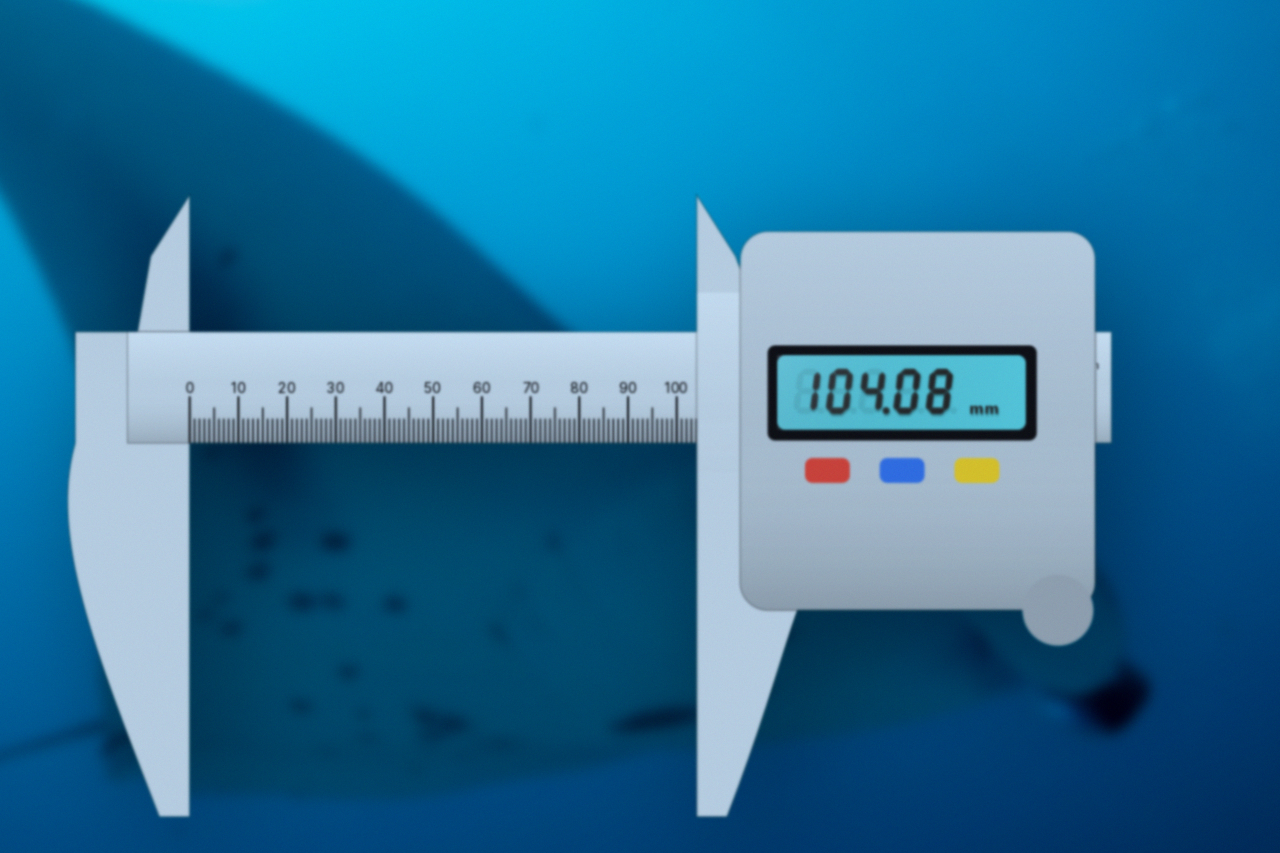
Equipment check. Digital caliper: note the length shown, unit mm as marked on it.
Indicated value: 104.08 mm
